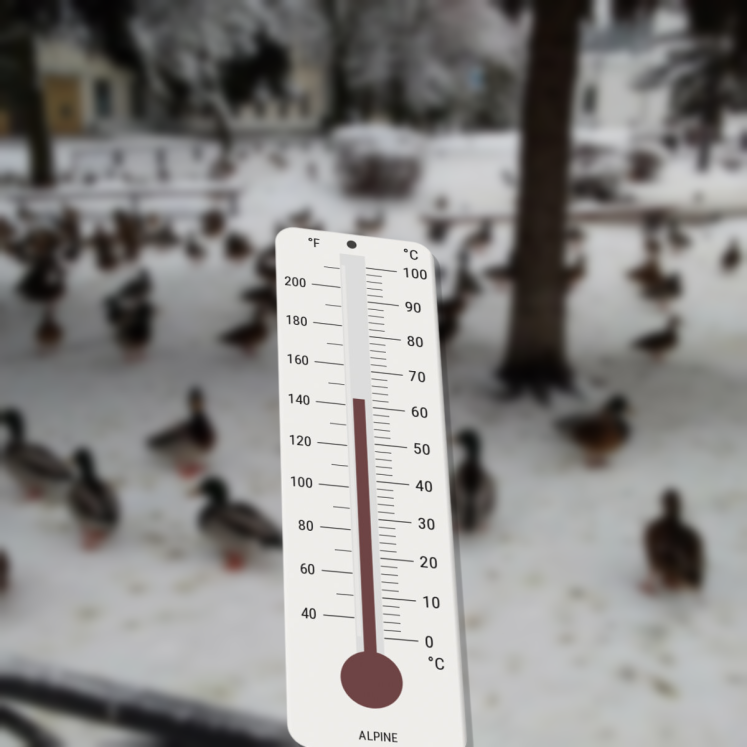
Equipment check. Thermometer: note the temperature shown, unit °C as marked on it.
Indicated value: 62 °C
